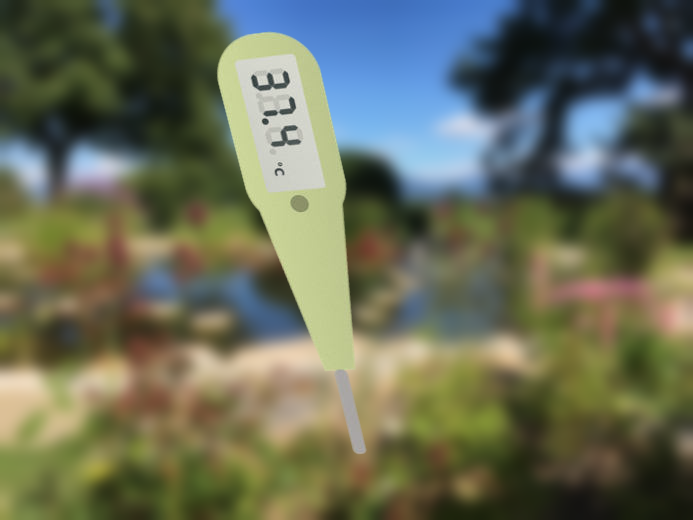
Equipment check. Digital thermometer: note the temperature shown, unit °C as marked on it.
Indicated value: 37.4 °C
